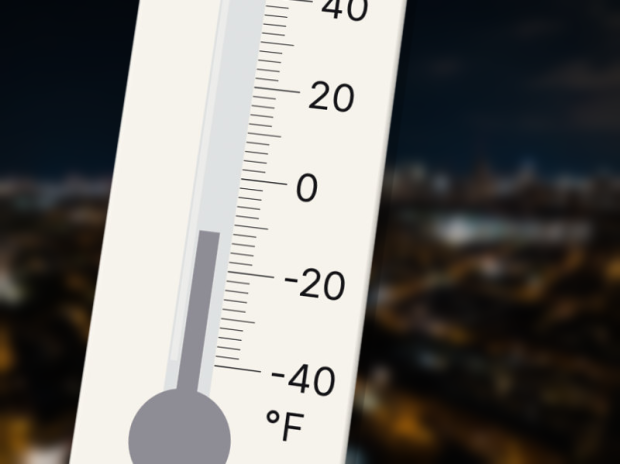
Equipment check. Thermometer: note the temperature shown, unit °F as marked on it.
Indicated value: -12 °F
